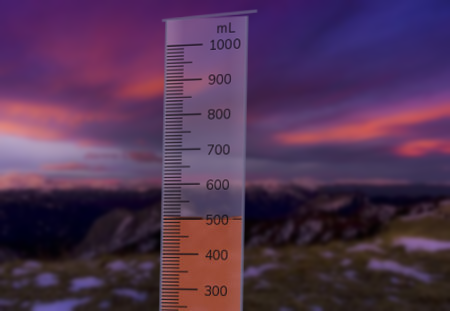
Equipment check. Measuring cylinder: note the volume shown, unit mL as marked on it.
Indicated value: 500 mL
